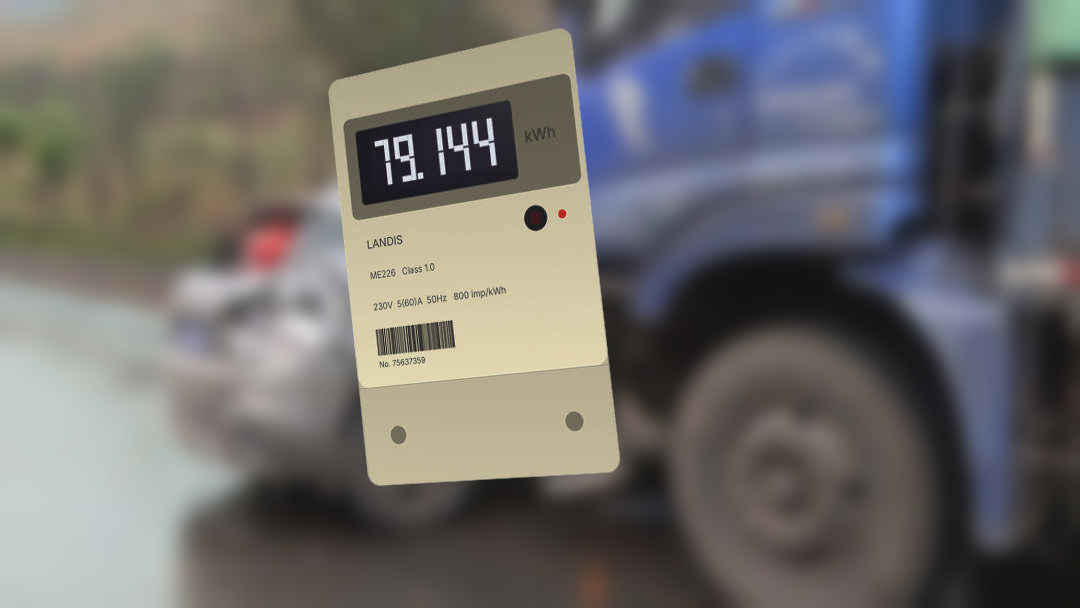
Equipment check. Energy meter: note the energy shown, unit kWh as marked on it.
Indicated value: 79.144 kWh
